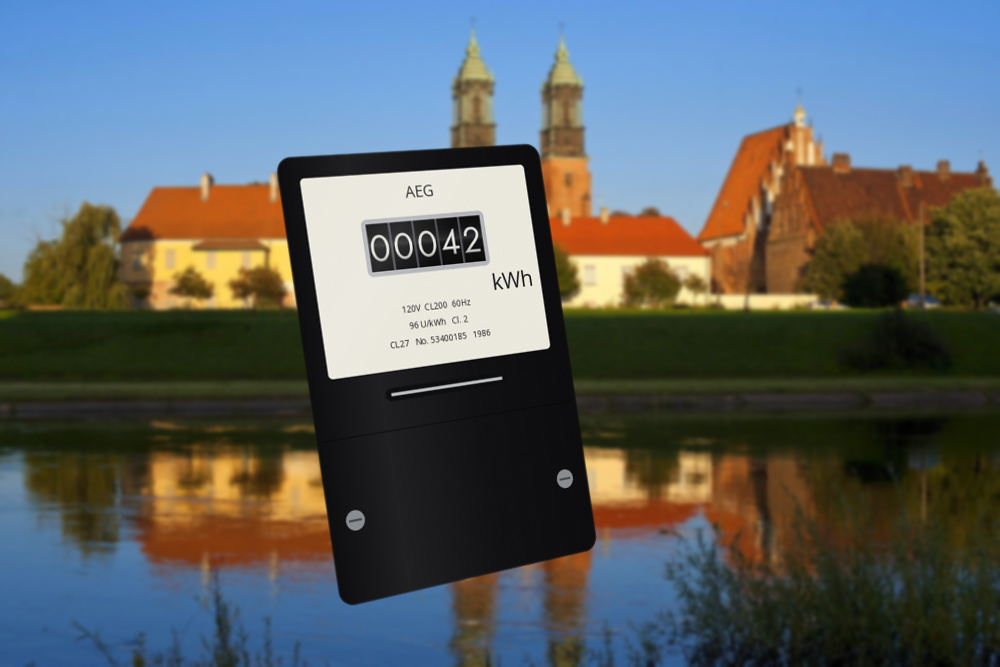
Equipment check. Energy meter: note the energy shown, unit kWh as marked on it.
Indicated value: 42 kWh
